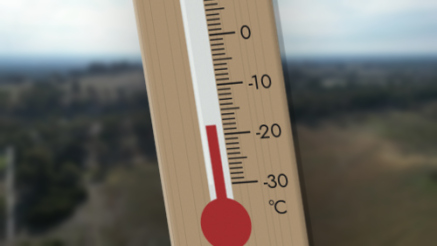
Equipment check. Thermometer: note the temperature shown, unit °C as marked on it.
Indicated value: -18 °C
